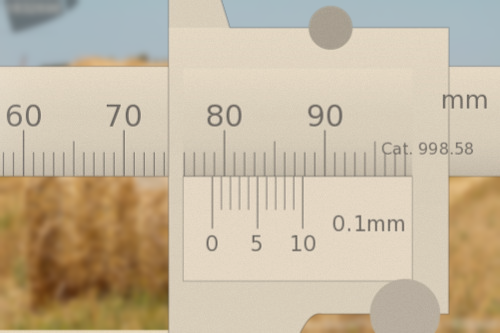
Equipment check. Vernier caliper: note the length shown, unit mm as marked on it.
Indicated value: 78.8 mm
